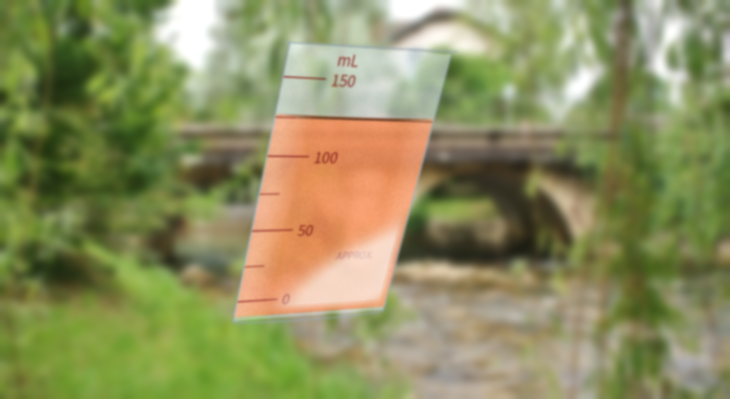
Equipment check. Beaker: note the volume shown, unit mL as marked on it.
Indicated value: 125 mL
